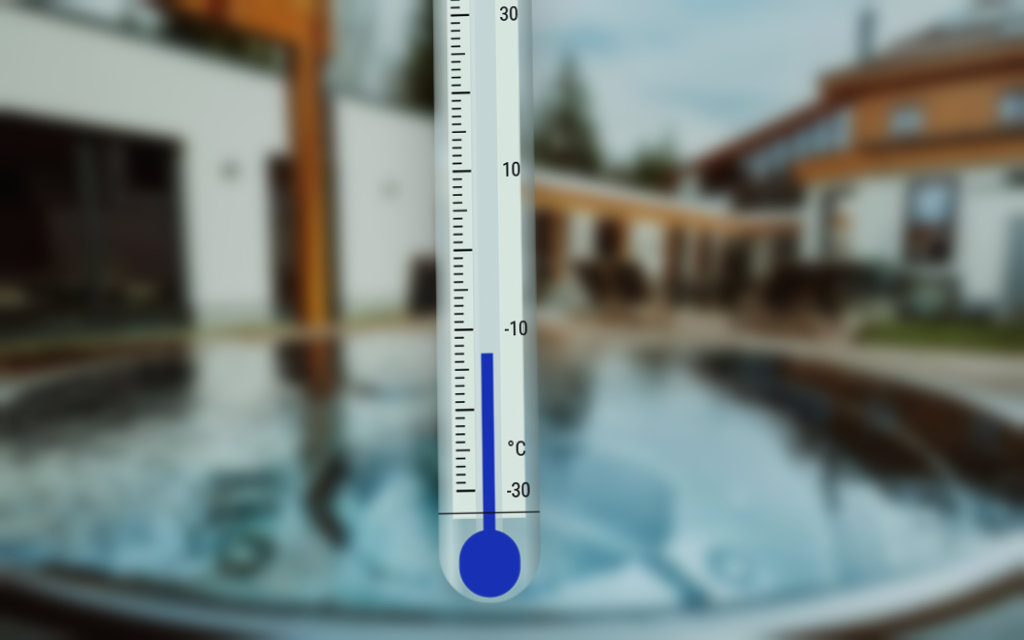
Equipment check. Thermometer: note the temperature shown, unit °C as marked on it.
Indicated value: -13 °C
